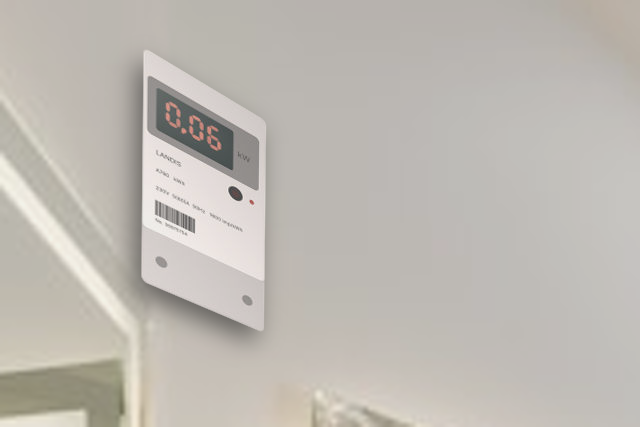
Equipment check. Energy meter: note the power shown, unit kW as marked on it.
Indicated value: 0.06 kW
